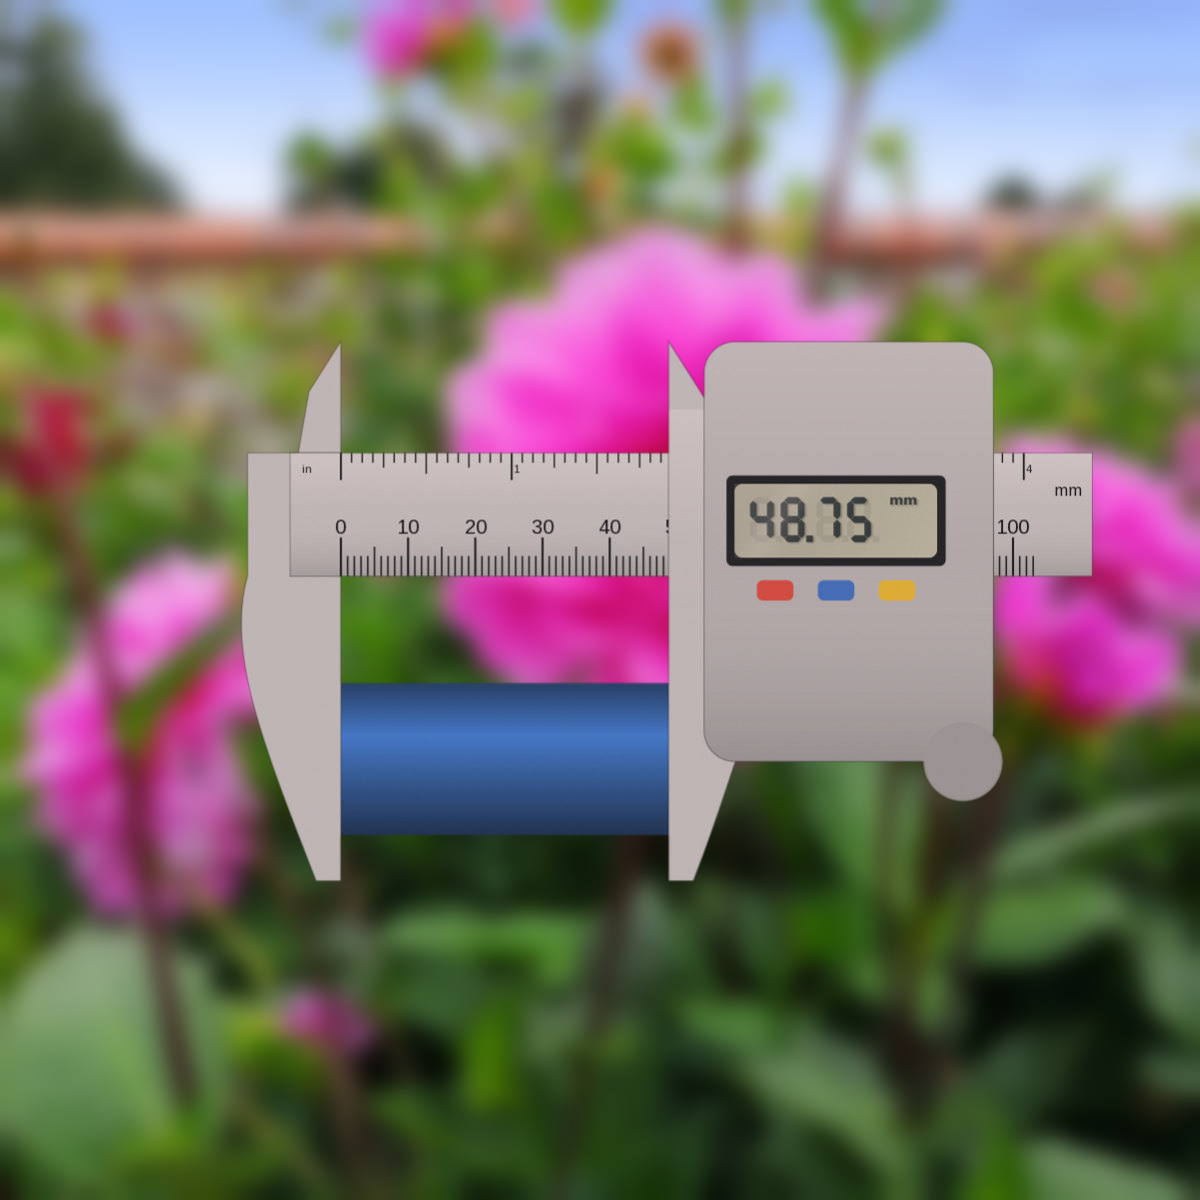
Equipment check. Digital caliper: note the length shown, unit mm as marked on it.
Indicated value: 48.75 mm
